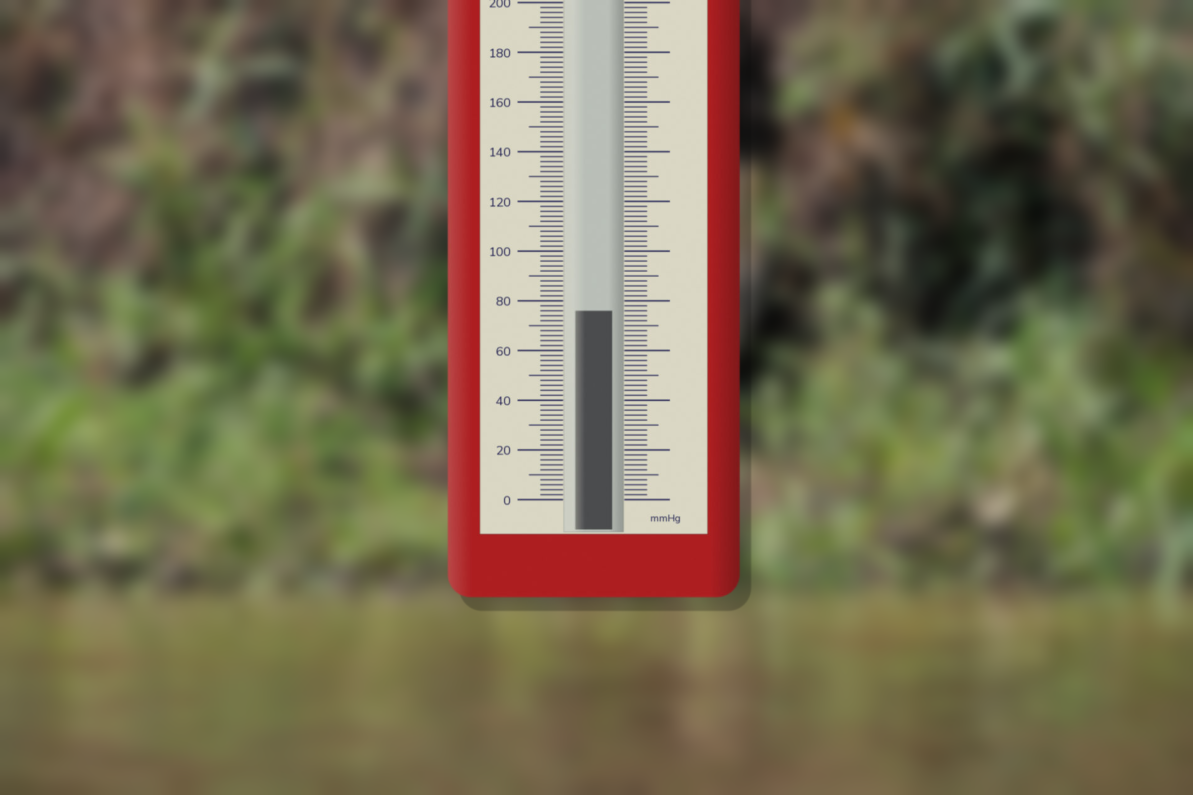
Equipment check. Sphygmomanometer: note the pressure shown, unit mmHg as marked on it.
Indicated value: 76 mmHg
